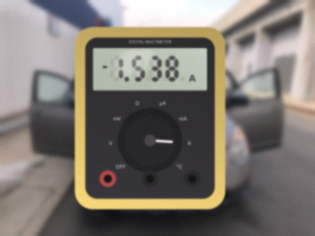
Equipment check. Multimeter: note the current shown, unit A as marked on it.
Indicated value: -1.538 A
